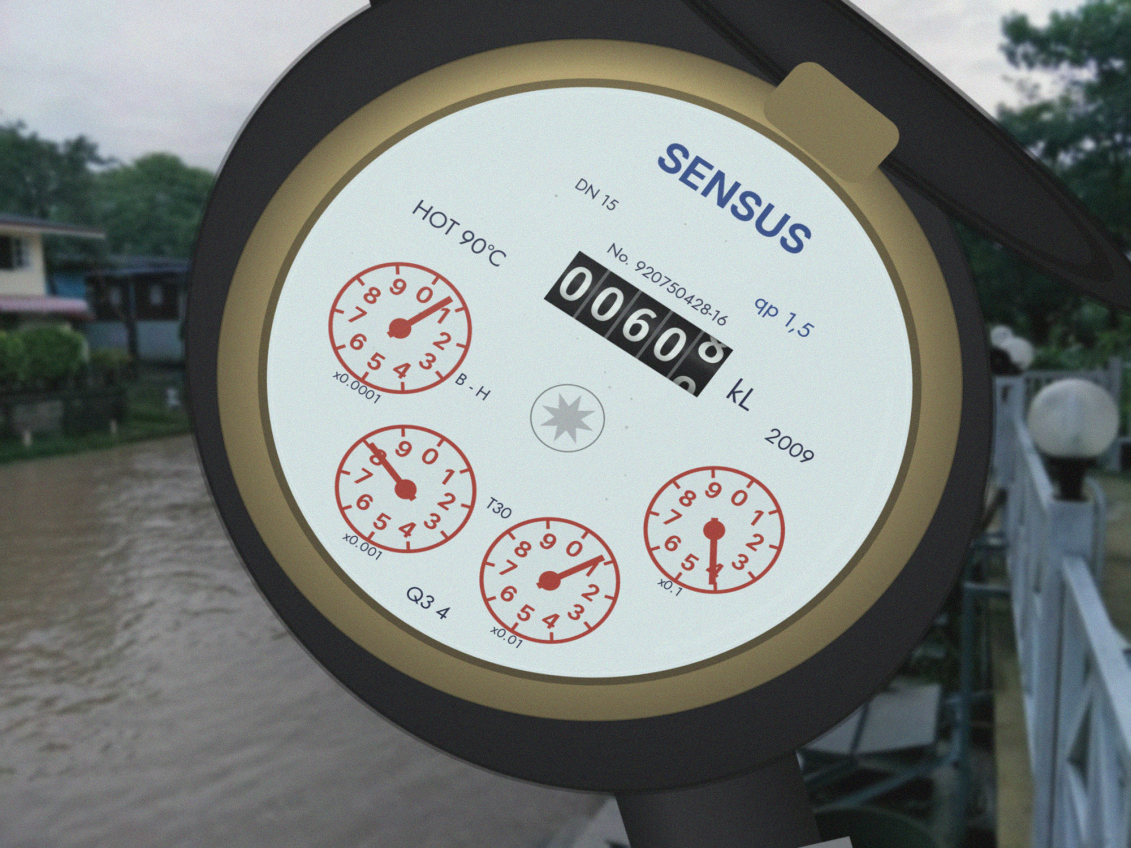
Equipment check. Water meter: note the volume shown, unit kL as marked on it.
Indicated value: 608.4080 kL
